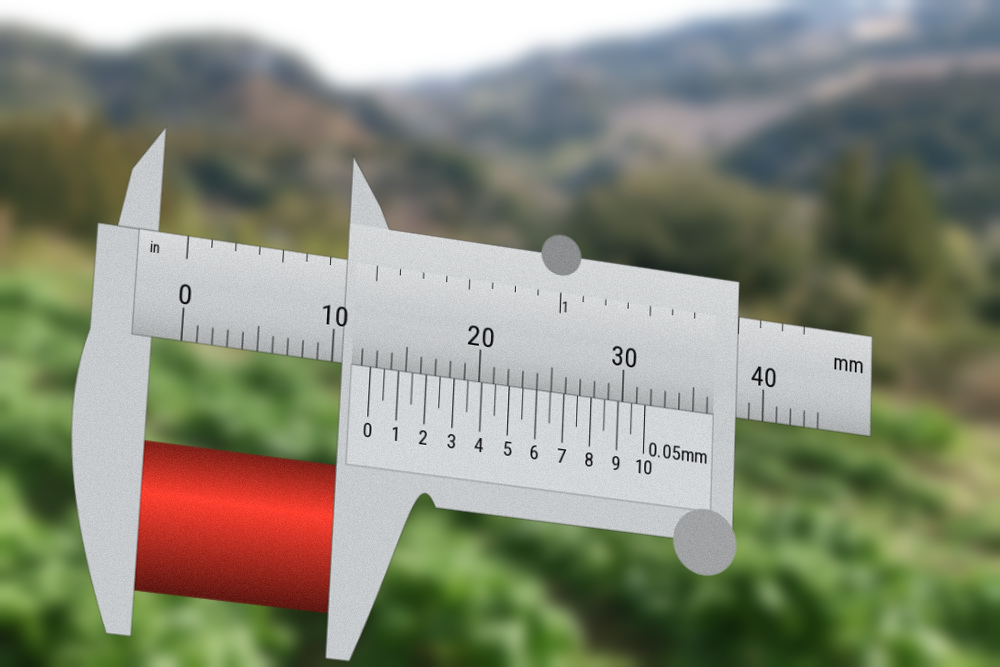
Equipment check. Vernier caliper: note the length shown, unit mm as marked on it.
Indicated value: 12.6 mm
